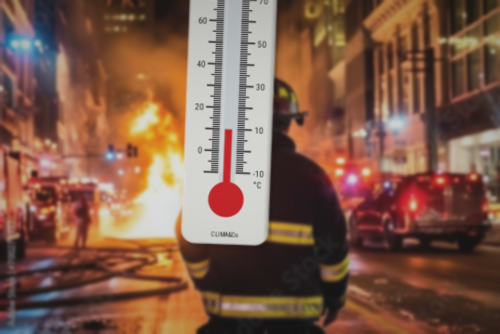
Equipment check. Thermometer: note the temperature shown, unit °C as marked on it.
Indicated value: 10 °C
